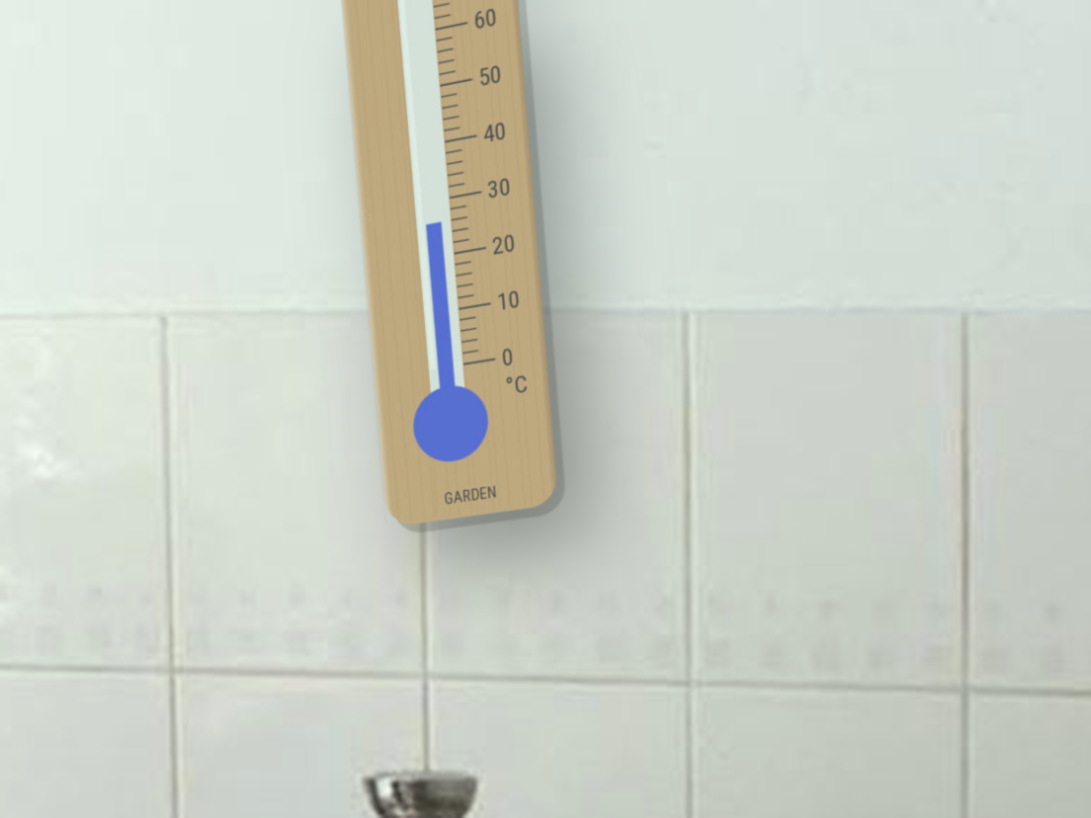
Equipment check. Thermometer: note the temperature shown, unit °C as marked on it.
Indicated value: 26 °C
